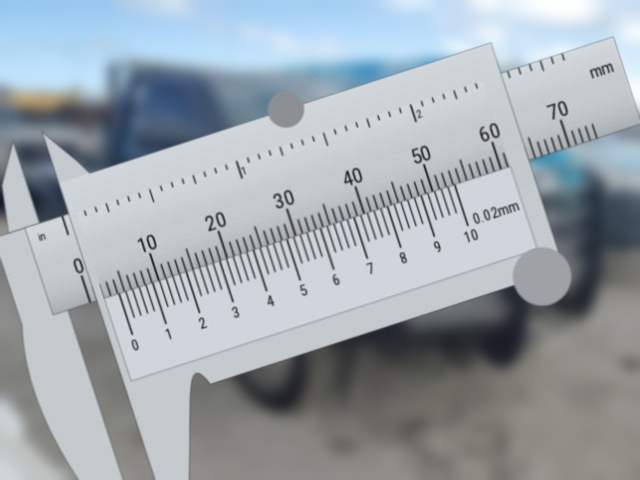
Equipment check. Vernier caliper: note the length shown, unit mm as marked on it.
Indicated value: 4.2 mm
